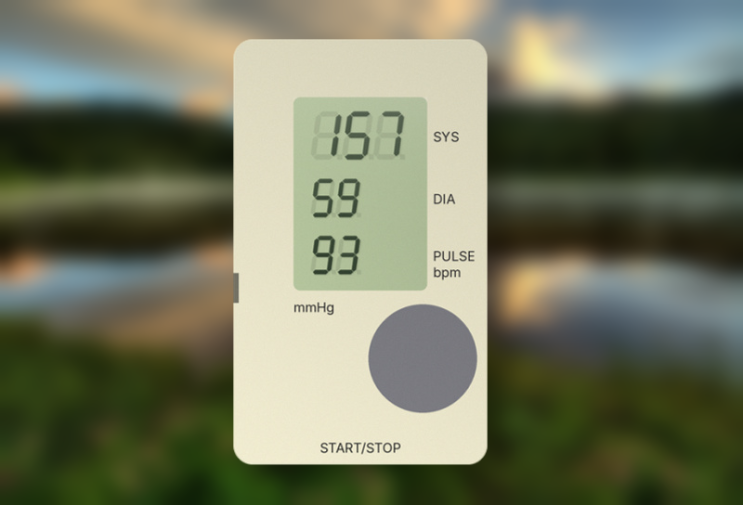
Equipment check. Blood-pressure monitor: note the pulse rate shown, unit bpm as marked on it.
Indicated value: 93 bpm
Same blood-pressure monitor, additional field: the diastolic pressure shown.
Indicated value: 59 mmHg
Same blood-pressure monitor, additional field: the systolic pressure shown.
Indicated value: 157 mmHg
